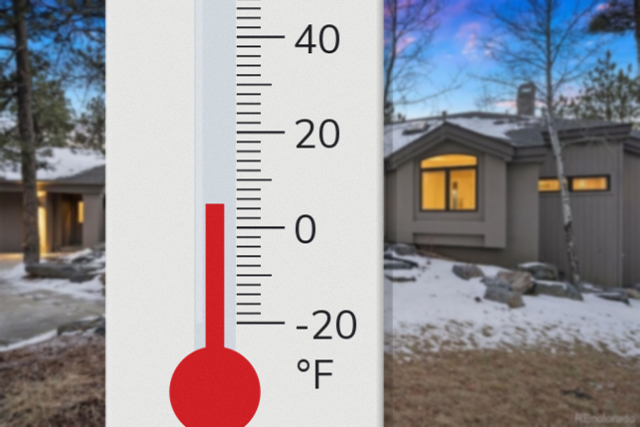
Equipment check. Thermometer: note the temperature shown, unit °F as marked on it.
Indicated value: 5 °F
